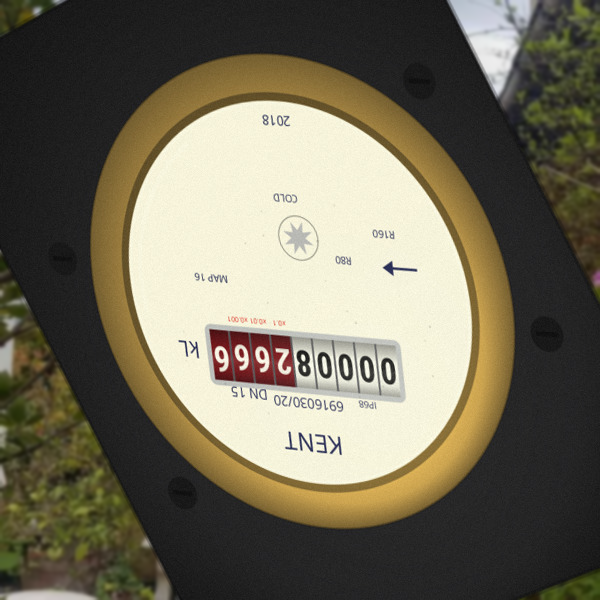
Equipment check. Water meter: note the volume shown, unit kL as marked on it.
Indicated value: 8.2666 kL
